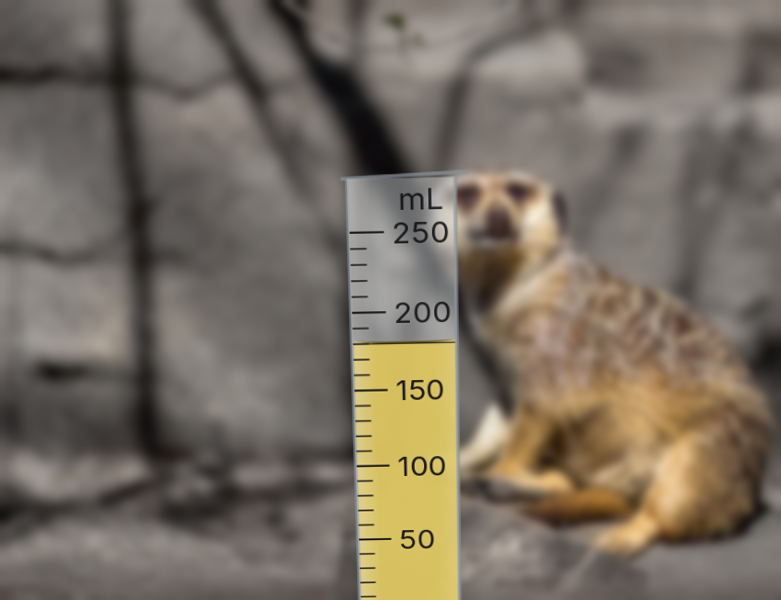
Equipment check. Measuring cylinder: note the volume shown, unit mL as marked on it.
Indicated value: 180 mL
